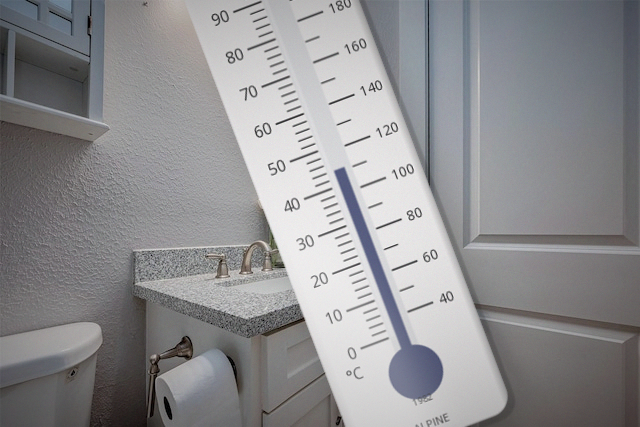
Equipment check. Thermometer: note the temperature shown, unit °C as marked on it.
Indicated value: 44 °C
